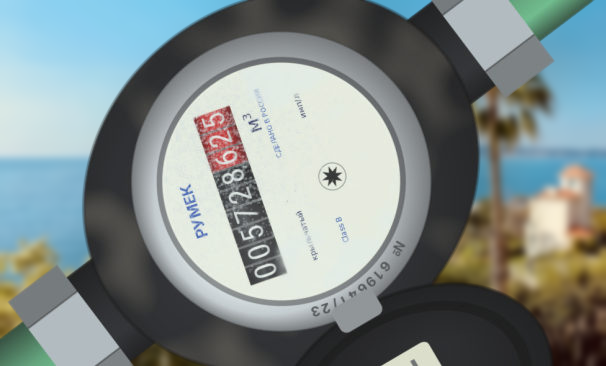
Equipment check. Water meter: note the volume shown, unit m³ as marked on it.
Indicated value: 5728.625 m³
